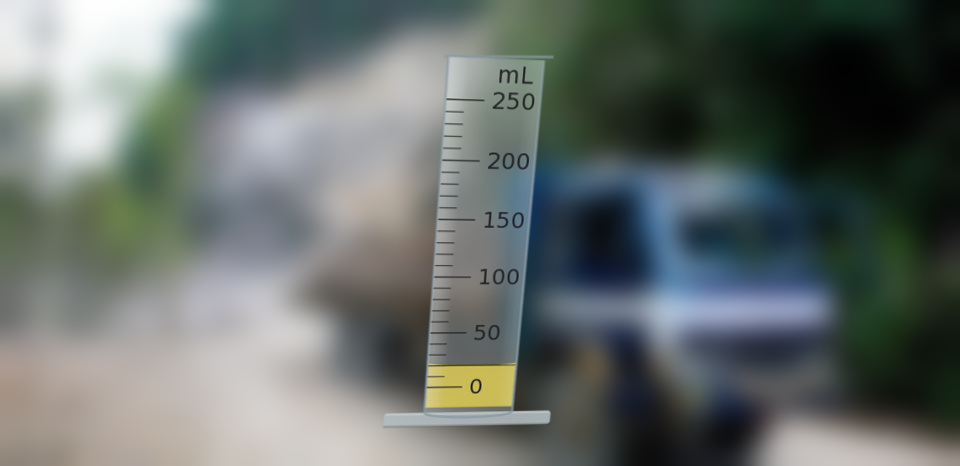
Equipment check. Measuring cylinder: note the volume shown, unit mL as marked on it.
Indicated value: 20 mL
